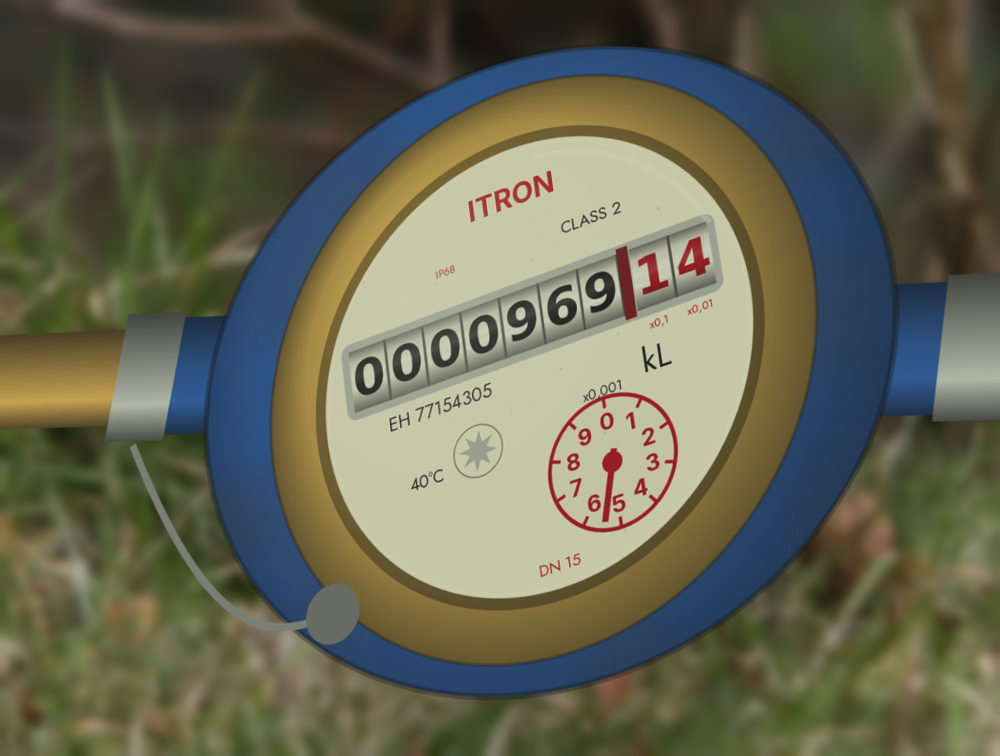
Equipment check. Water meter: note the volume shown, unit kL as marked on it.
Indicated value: 969.145 kL
